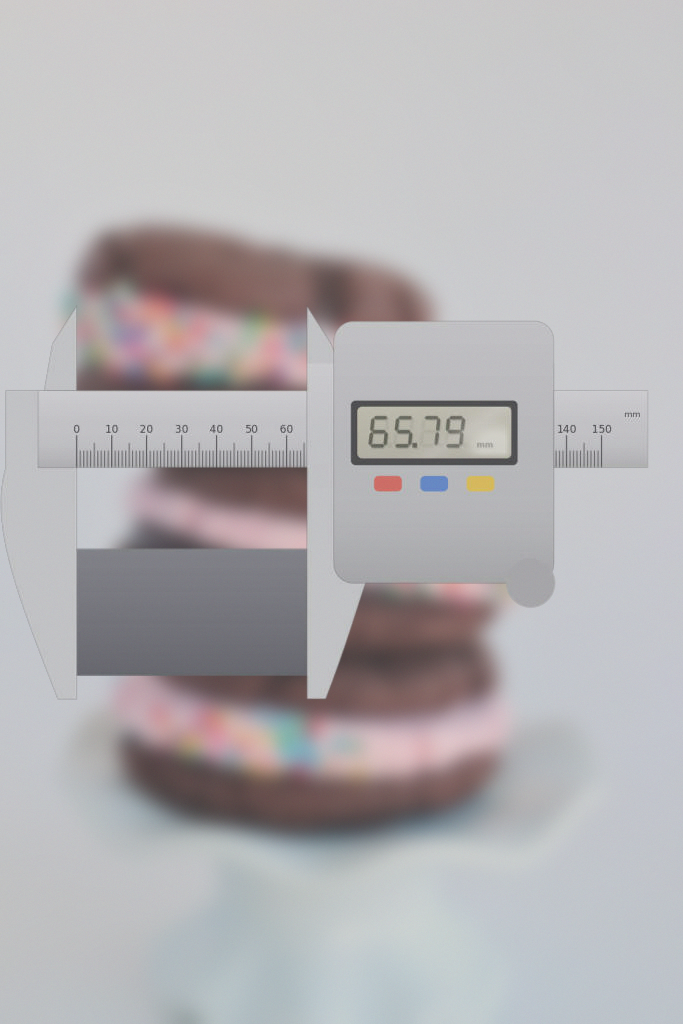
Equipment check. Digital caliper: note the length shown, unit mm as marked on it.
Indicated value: 65.79 mm
